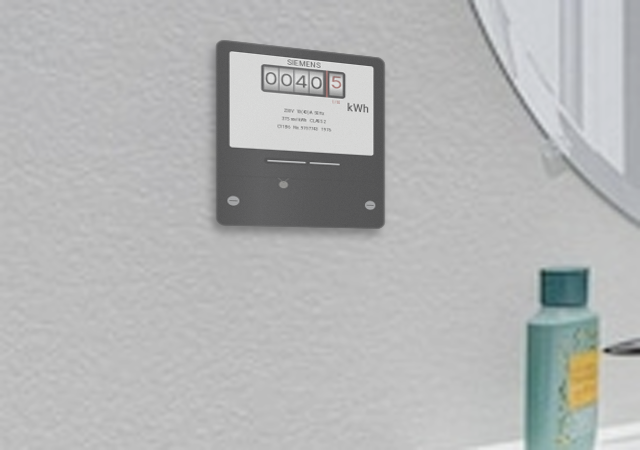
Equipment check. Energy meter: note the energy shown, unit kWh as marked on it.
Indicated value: 40.5 kWh
